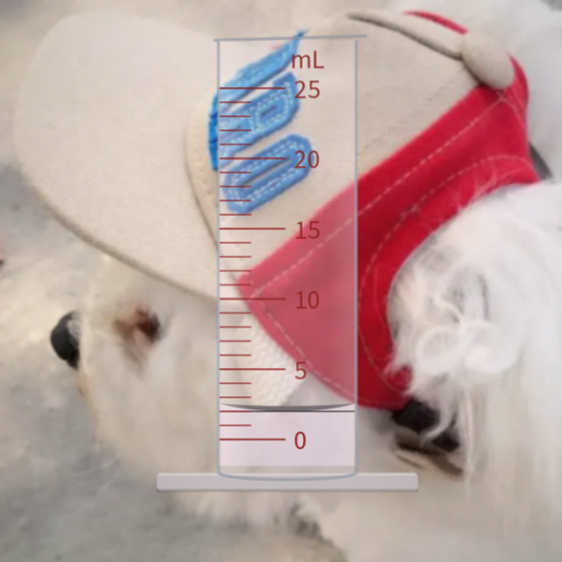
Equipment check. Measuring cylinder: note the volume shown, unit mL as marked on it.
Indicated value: 2 mL
